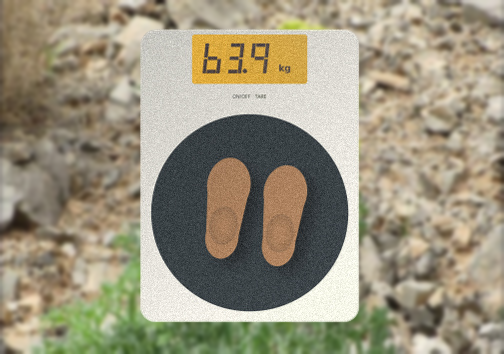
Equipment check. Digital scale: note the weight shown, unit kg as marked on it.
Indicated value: 63.9 kg
